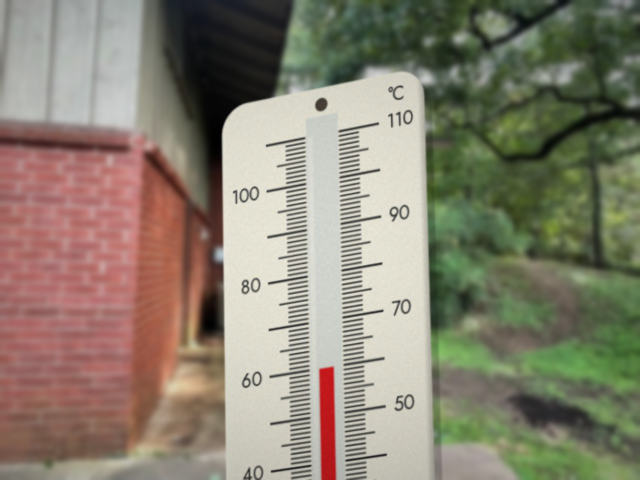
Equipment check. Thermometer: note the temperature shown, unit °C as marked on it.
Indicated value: 60 °C
